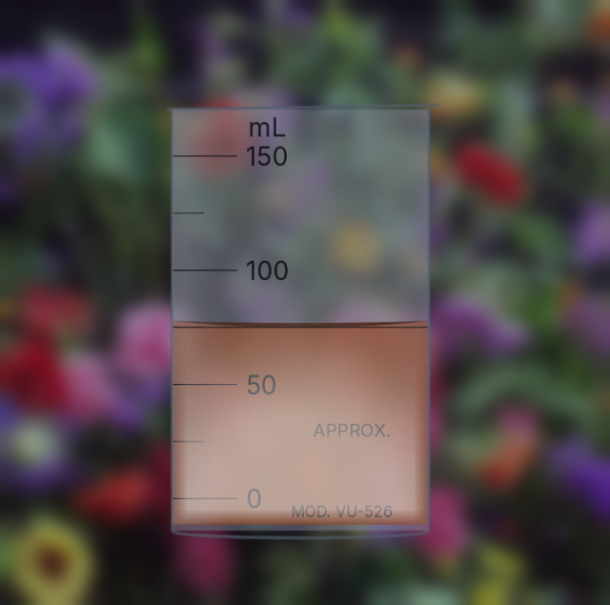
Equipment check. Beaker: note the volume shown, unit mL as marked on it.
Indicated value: 75 mL
